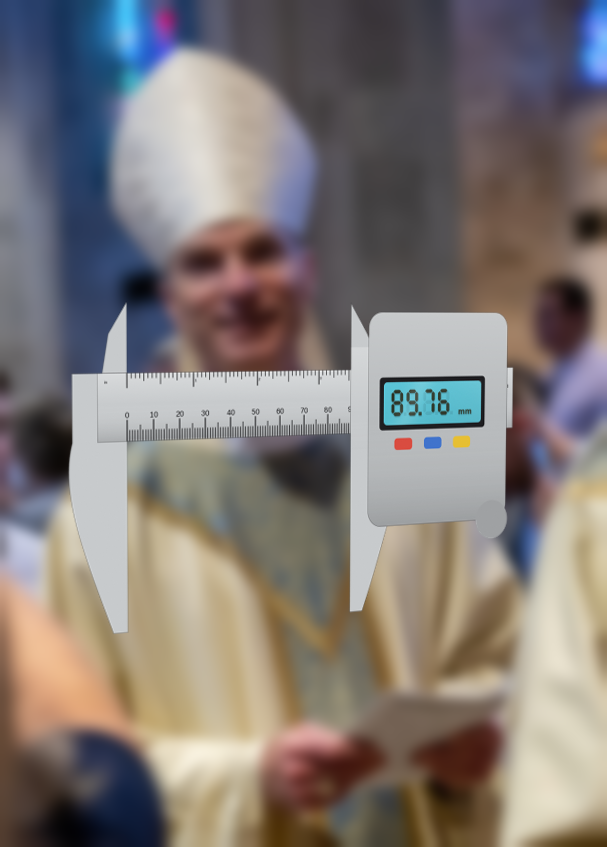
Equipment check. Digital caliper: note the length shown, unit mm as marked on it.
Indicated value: 89.76 mm
